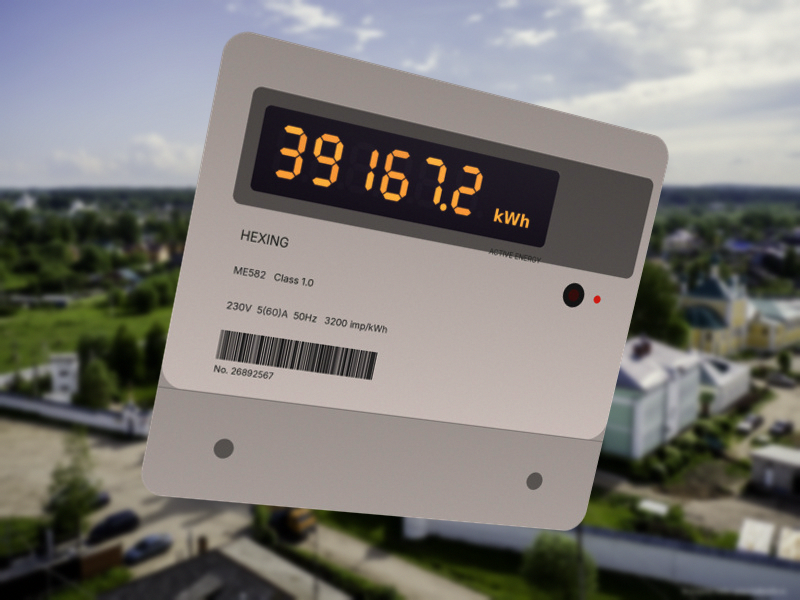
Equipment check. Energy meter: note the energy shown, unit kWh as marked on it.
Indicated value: 39167.2 kWh
